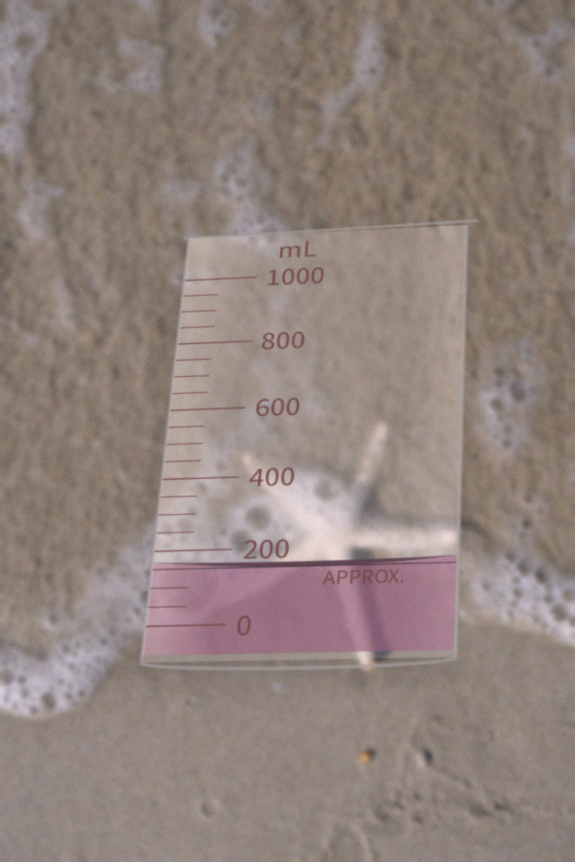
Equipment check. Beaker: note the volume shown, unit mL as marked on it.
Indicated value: 150 mL
